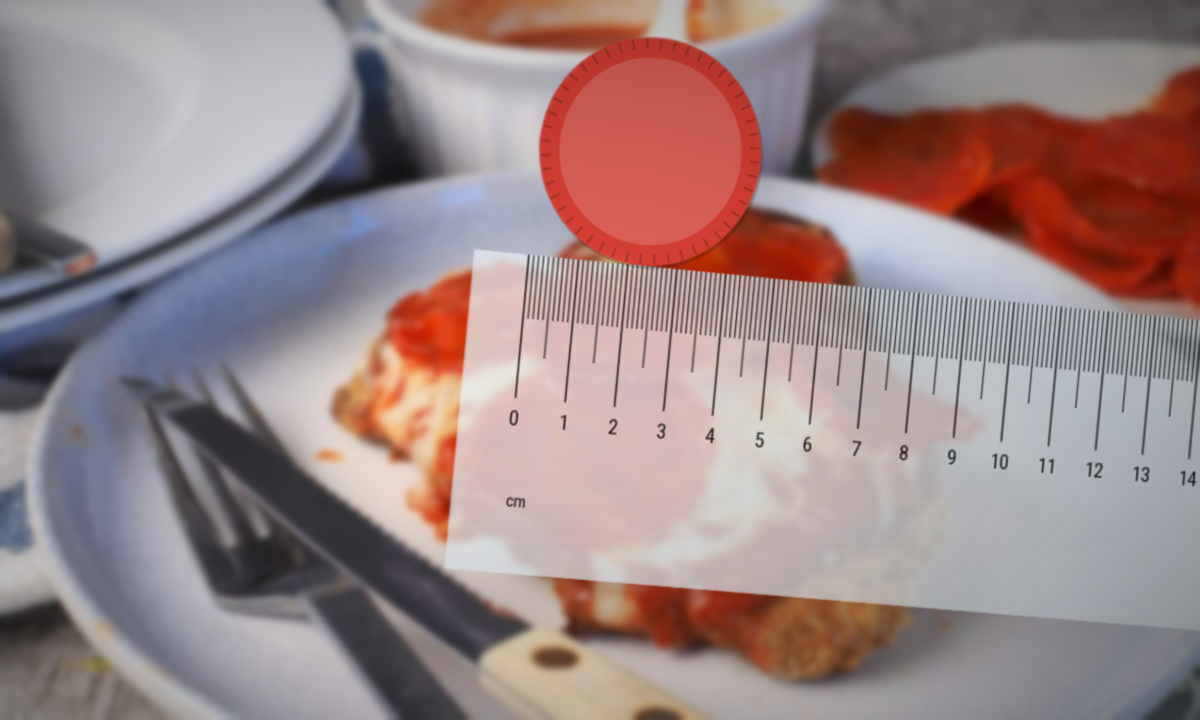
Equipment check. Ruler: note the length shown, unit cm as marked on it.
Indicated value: 4.5 cm
